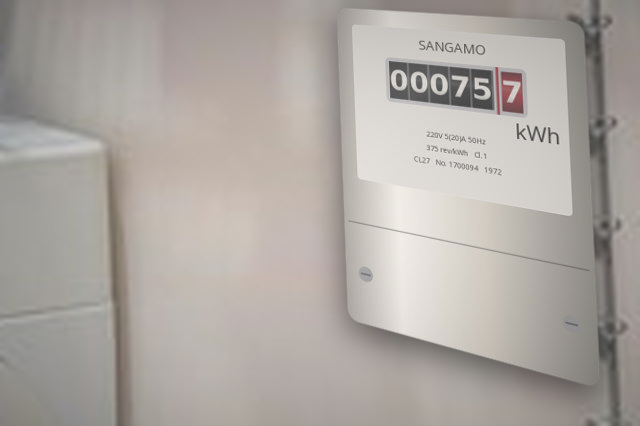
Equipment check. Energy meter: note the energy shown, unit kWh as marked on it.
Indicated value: 75.7 kWh
